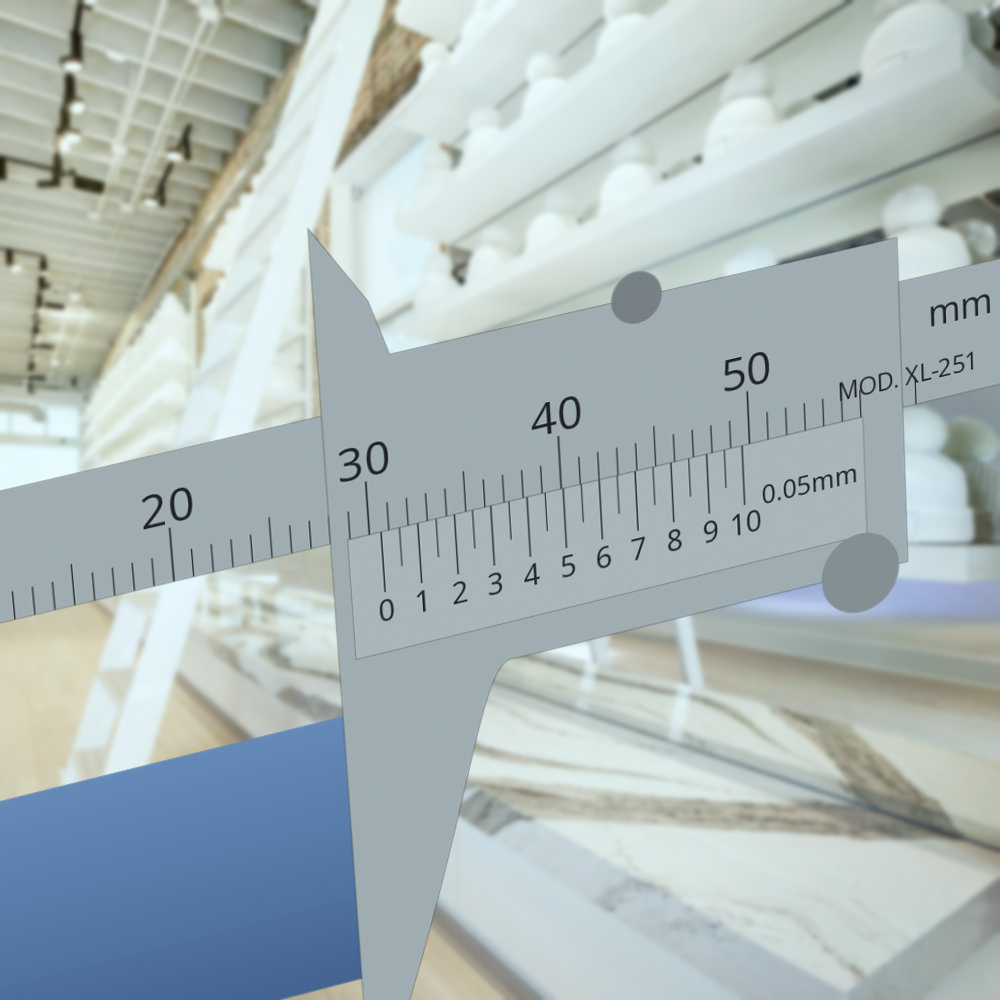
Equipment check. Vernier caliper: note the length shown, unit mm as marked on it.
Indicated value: 30.6 mm
